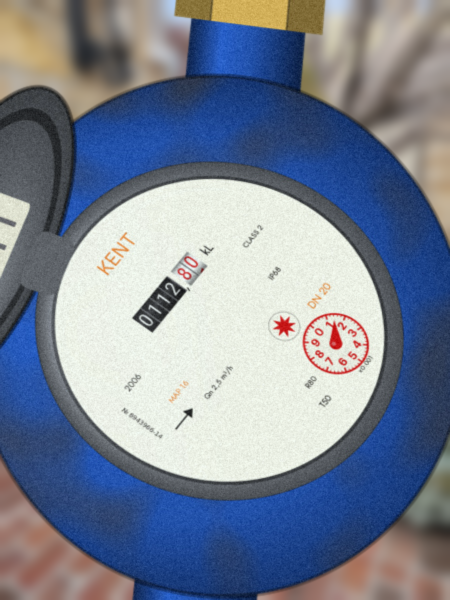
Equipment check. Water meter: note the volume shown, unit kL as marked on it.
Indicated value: 112.801 kL
